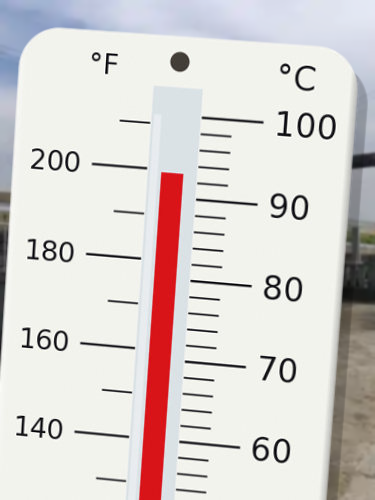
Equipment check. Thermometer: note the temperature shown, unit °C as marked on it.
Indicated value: 93 °C
